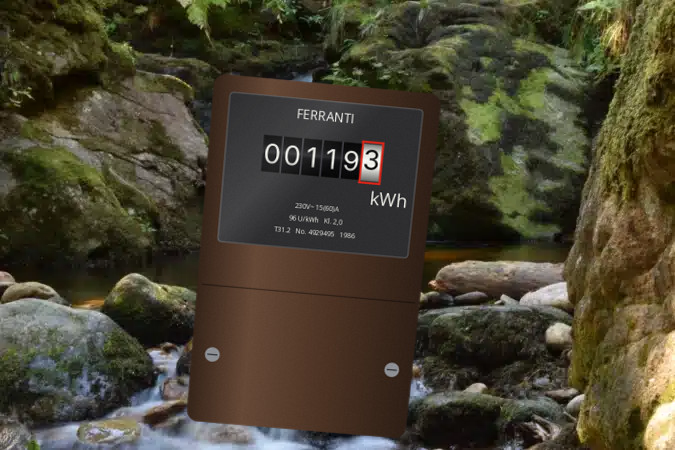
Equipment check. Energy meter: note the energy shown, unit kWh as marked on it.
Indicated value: 119.3 kWh
